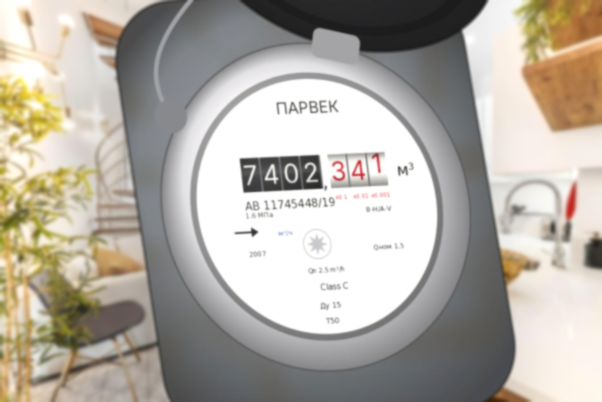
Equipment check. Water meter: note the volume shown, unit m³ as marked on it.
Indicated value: 7402.341 m³
